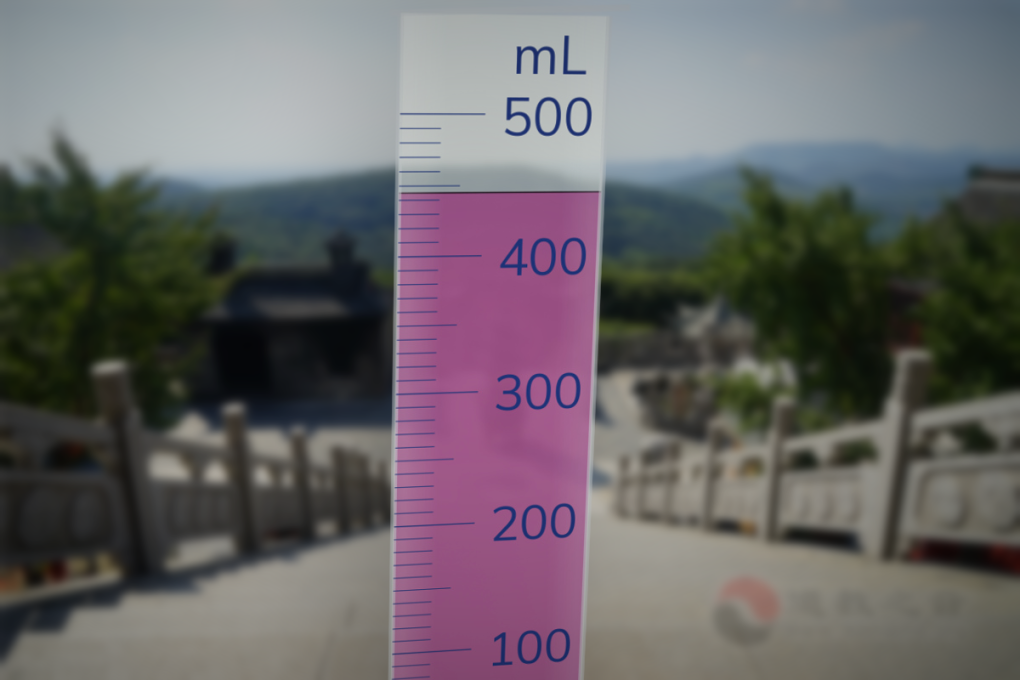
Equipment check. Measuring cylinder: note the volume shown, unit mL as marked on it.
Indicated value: 445 mL
